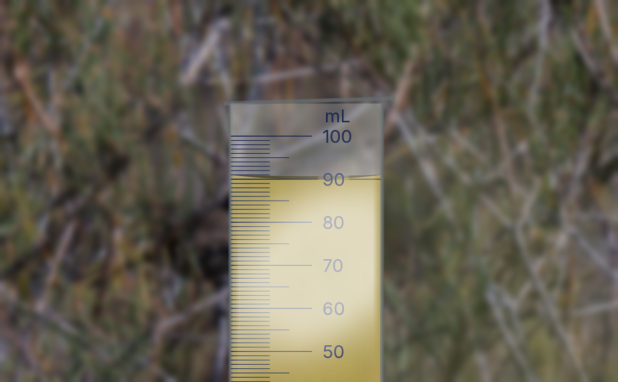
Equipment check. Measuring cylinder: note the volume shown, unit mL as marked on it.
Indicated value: 90 mL
